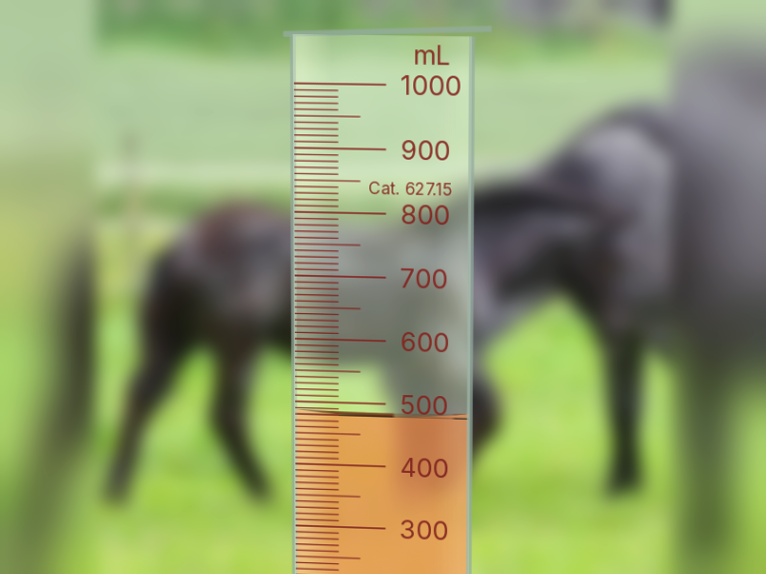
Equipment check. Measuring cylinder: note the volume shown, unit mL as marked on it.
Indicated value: 480 mL
